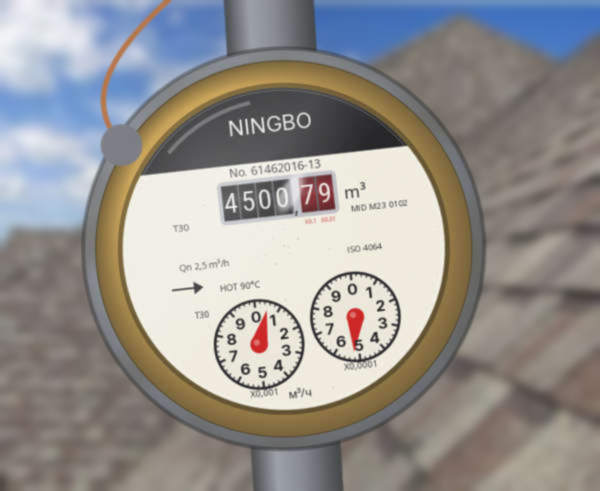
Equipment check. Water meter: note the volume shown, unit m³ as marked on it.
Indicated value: 4500.7905 m³
